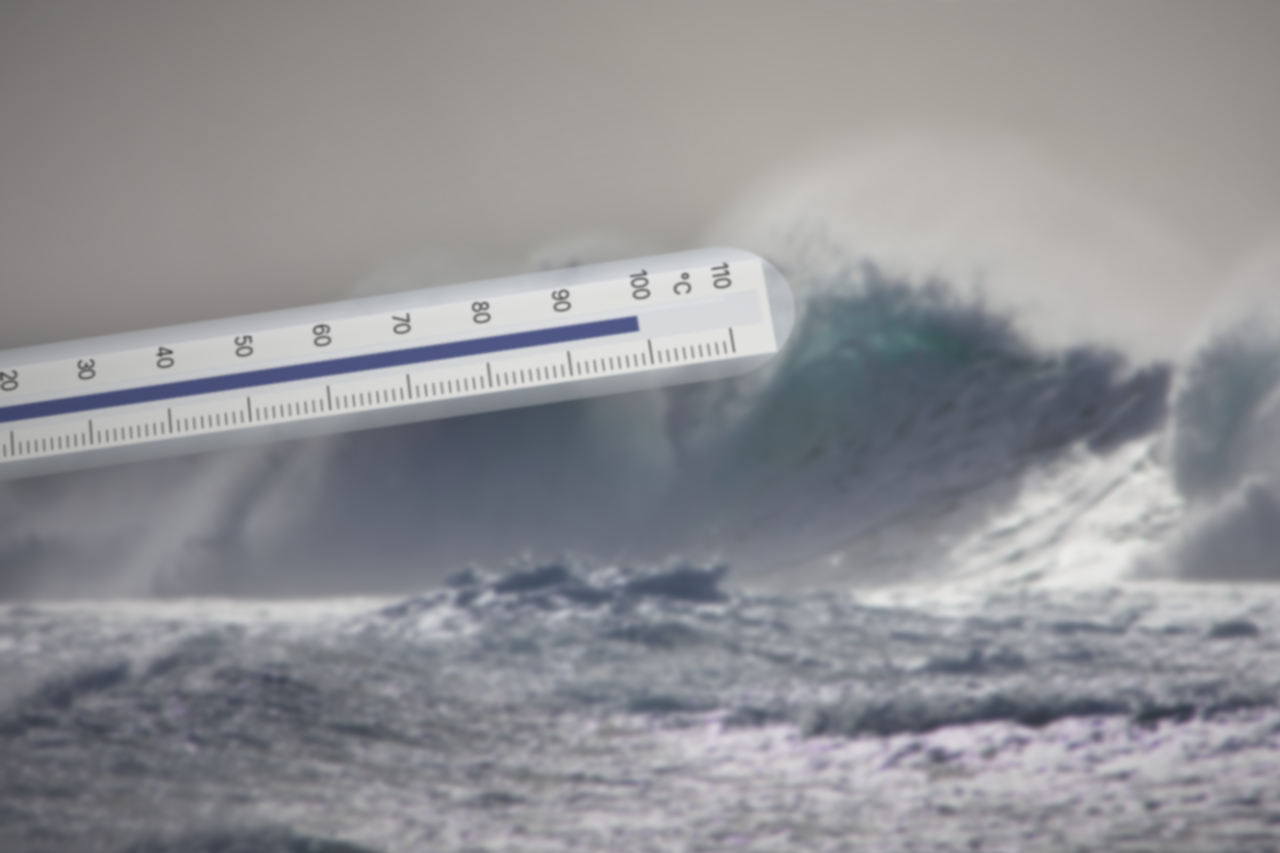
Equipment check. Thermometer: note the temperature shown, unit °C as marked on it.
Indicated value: 99 °C
